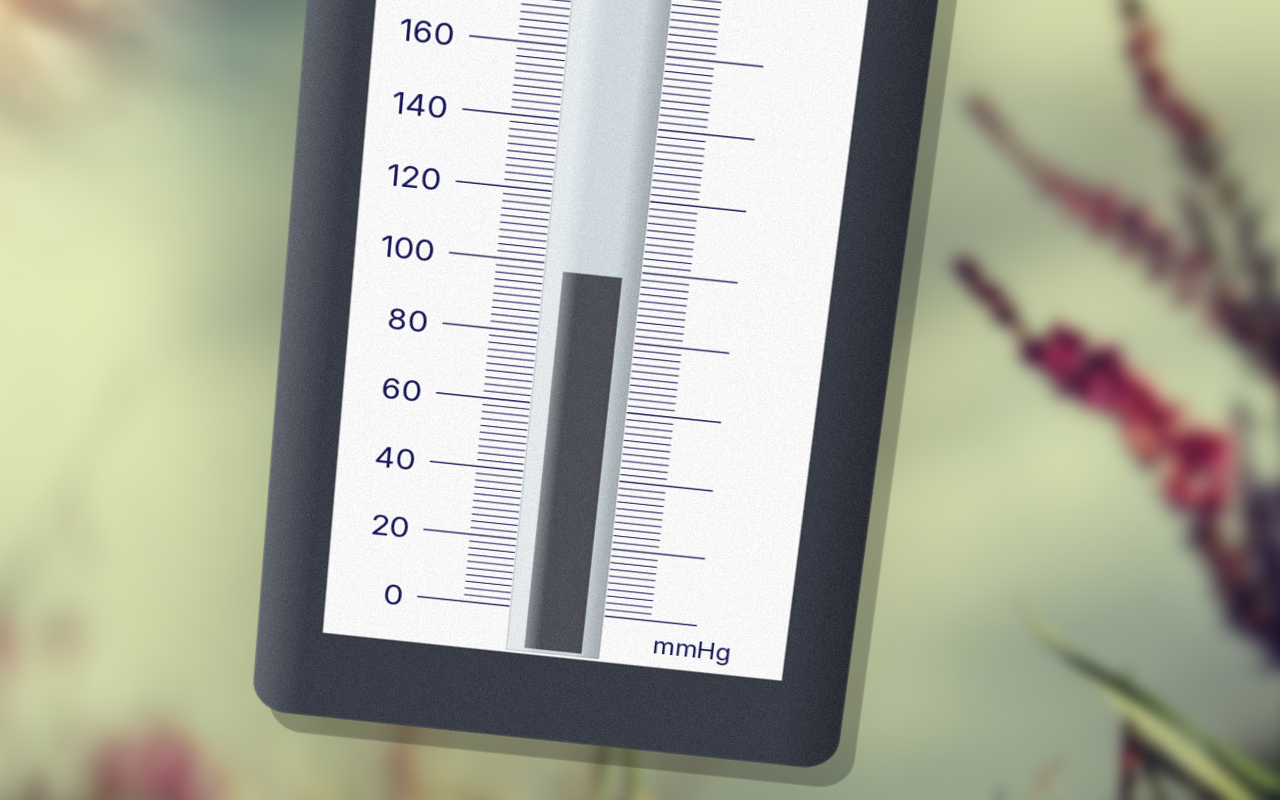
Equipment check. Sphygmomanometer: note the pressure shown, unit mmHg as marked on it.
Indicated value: 98 mmHg
